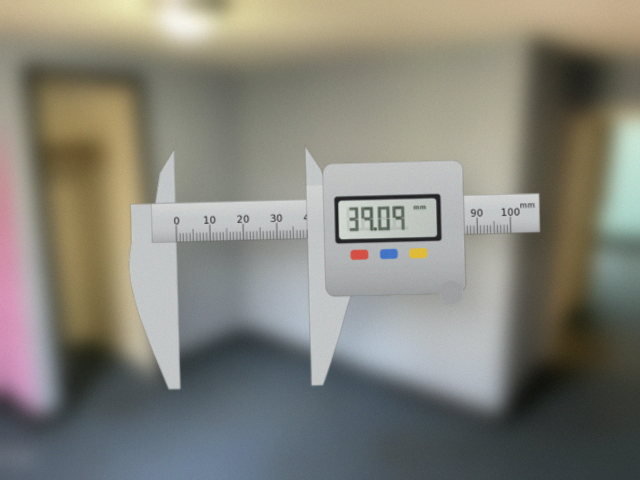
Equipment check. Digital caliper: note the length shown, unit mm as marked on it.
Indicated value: 39.09 mm
